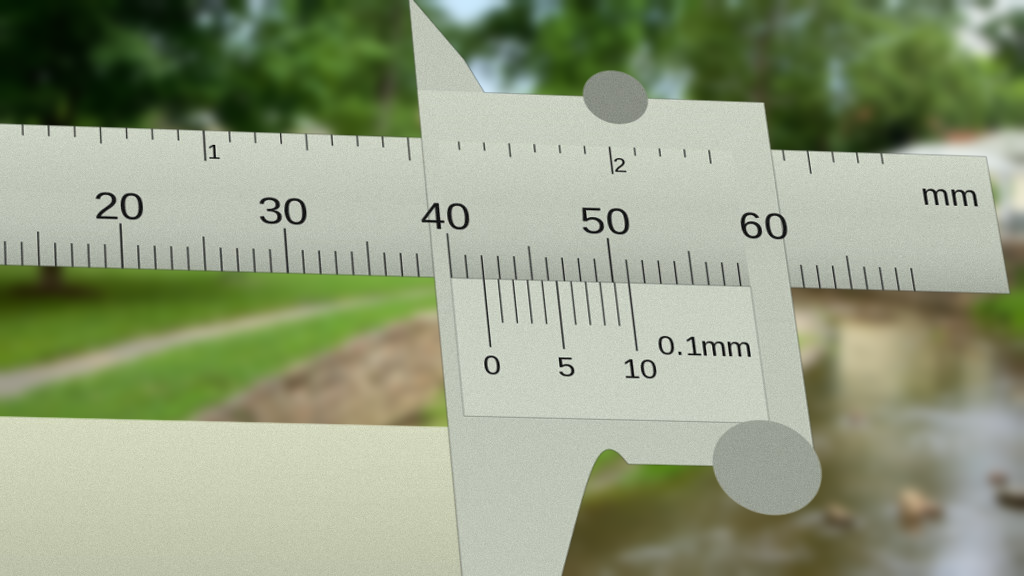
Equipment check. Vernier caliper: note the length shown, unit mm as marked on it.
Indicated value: 42.0 mm
